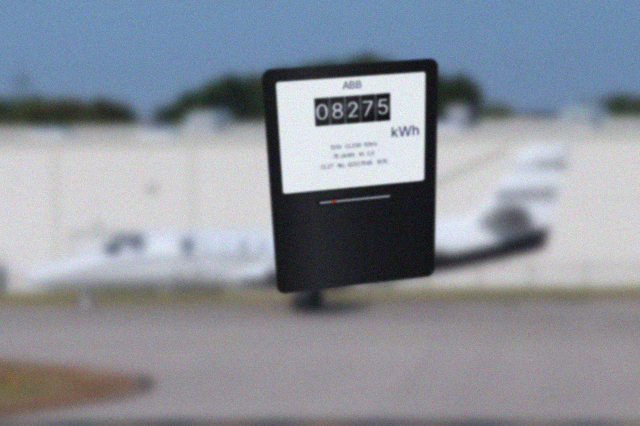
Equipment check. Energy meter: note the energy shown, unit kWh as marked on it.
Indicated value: 8275 kWh
